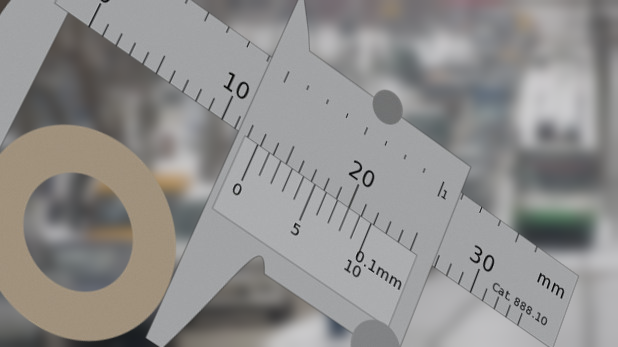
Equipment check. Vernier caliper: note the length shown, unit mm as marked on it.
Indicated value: 12.8 mm
